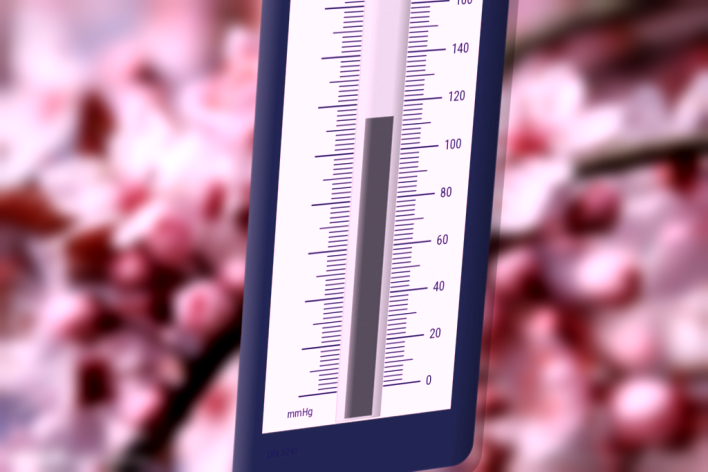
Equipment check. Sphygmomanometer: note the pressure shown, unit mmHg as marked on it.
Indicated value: 114 mmHg
